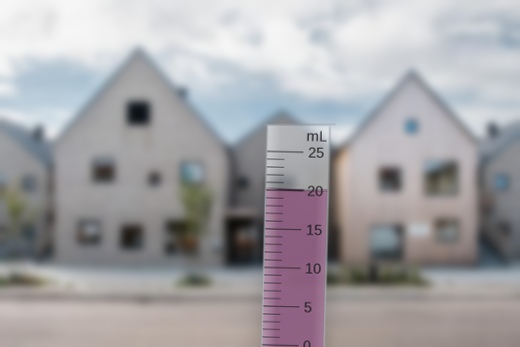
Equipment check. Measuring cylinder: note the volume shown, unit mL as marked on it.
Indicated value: 20 mL
